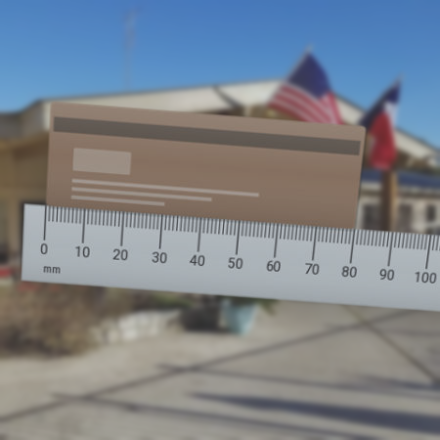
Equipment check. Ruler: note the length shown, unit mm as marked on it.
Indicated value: 80 mm
